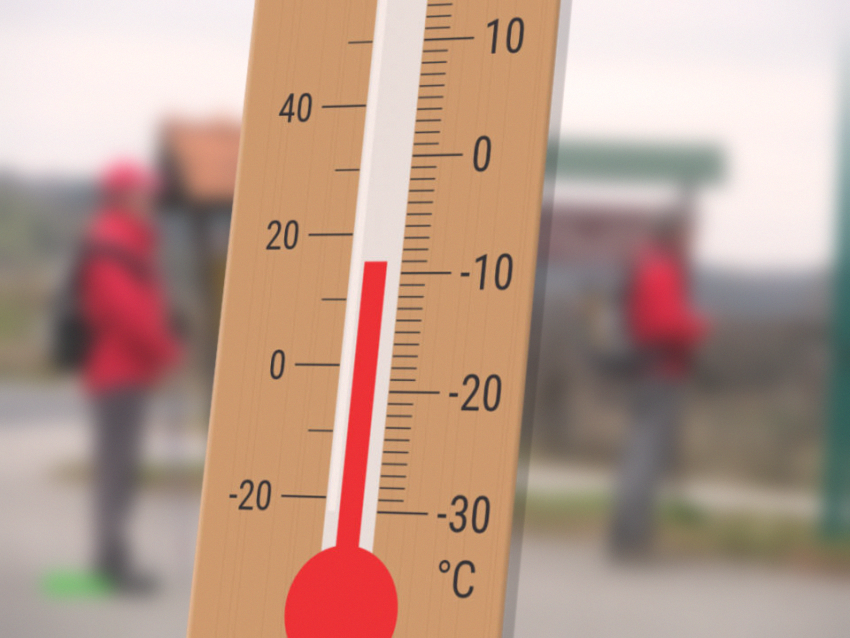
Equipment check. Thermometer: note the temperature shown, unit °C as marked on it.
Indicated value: -9 °C
